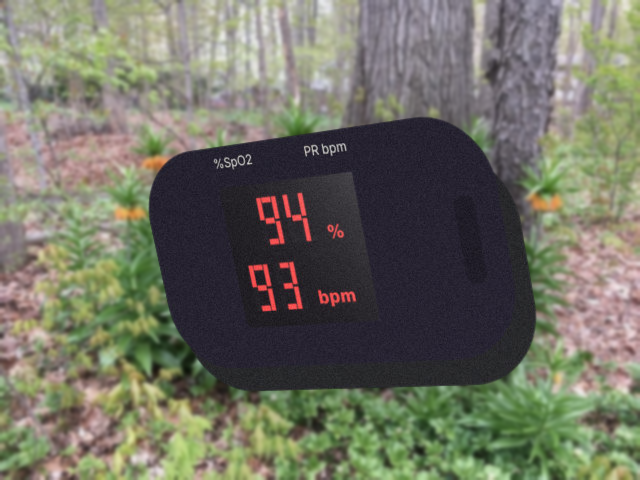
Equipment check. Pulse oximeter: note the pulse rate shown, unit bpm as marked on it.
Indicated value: 93 bpm
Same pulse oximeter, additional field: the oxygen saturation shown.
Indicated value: 94 %
